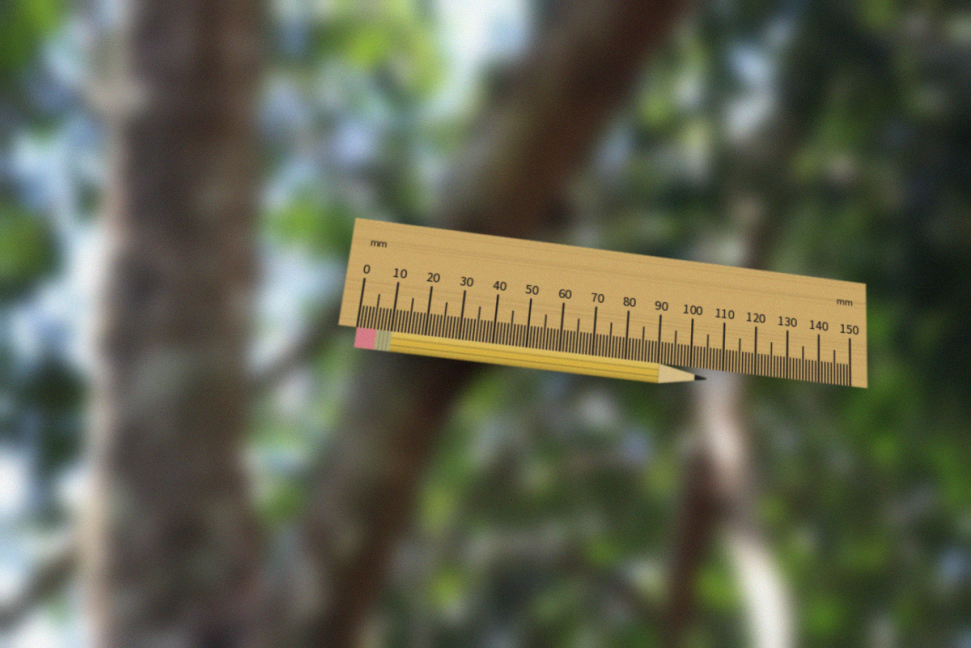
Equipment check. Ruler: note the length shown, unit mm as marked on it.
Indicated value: 105 mm
